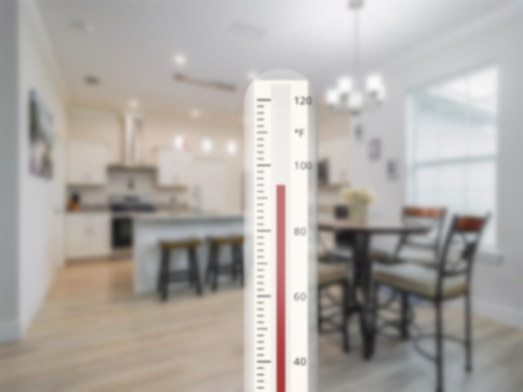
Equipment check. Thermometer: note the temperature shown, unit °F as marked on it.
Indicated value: 94 °F
